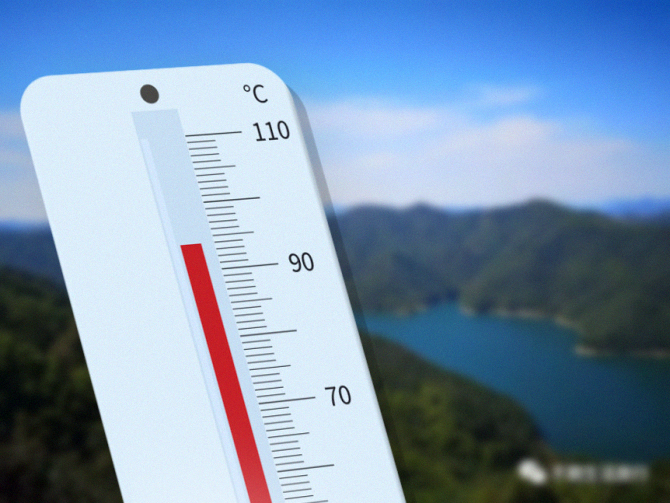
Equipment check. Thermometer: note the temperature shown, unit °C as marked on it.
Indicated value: 94 °C
